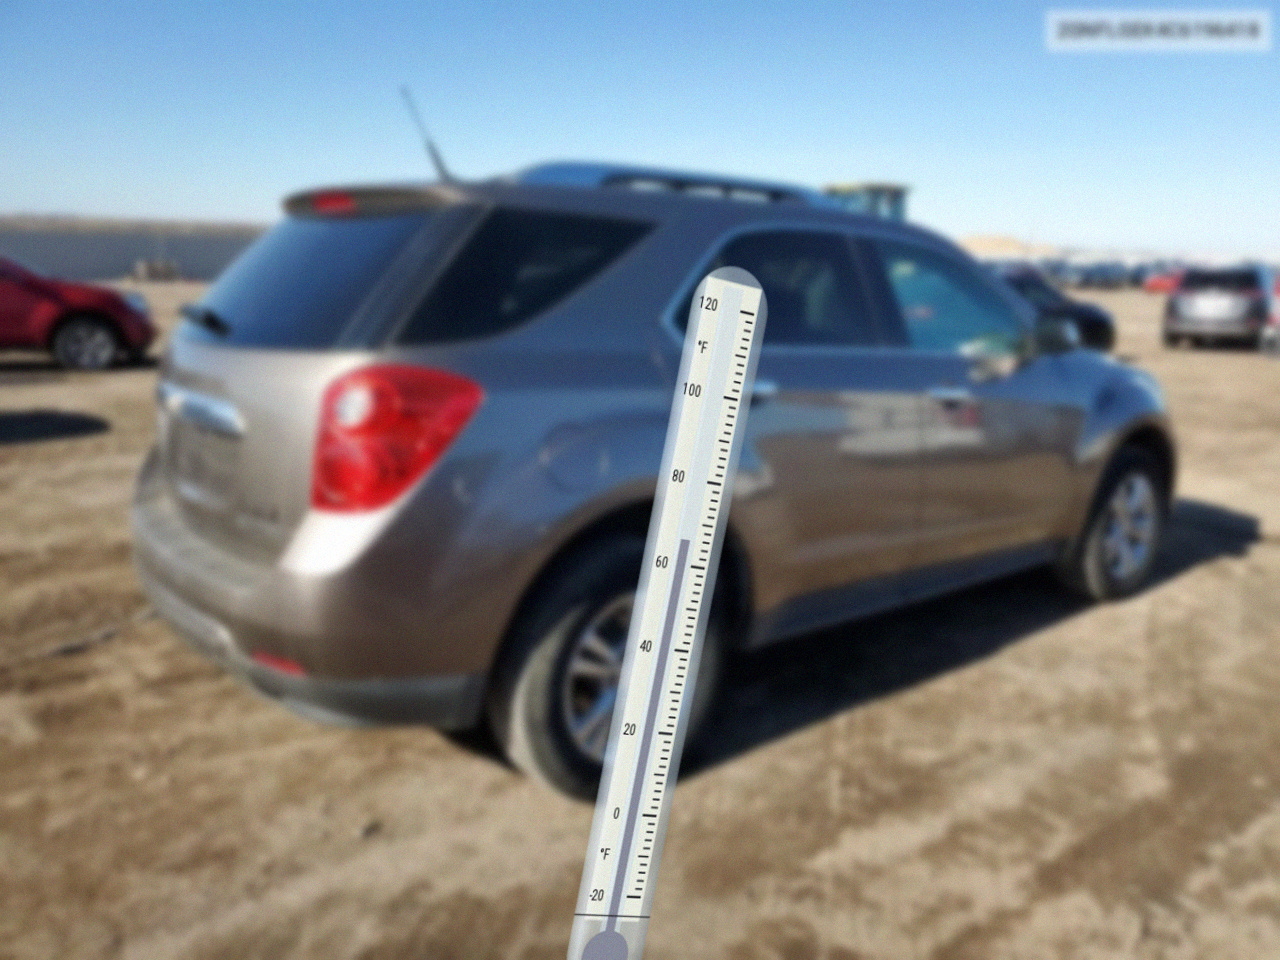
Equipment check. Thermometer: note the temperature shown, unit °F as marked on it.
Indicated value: 66 °F
